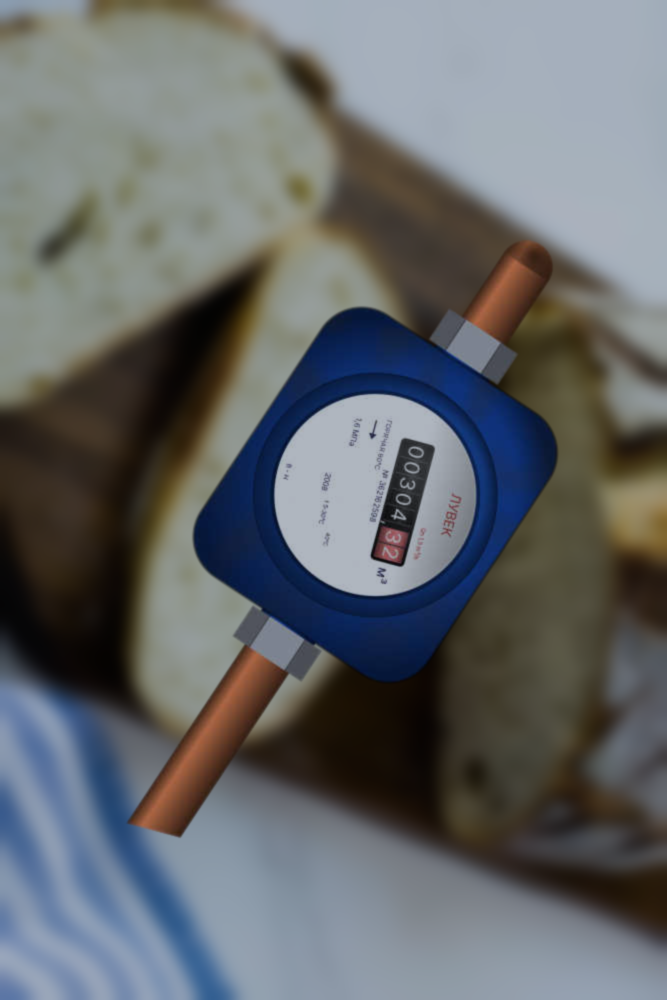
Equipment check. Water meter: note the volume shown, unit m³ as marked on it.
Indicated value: 304.32 m³
